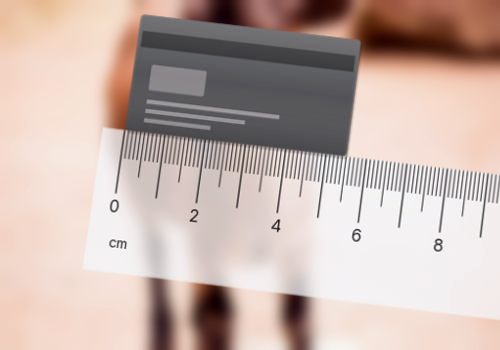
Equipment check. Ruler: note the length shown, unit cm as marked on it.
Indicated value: 5.5 cm
